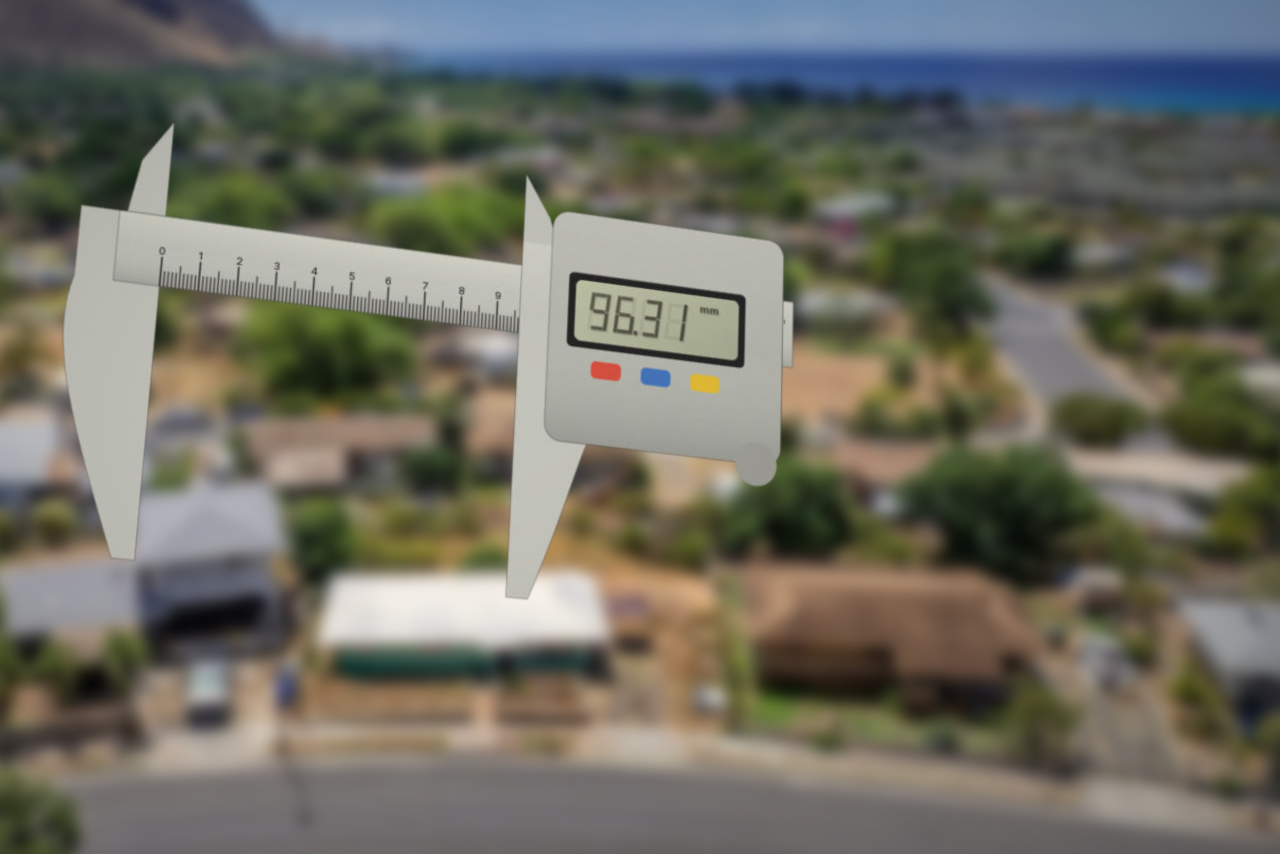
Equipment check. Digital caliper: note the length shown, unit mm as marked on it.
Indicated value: 96.31 mm
